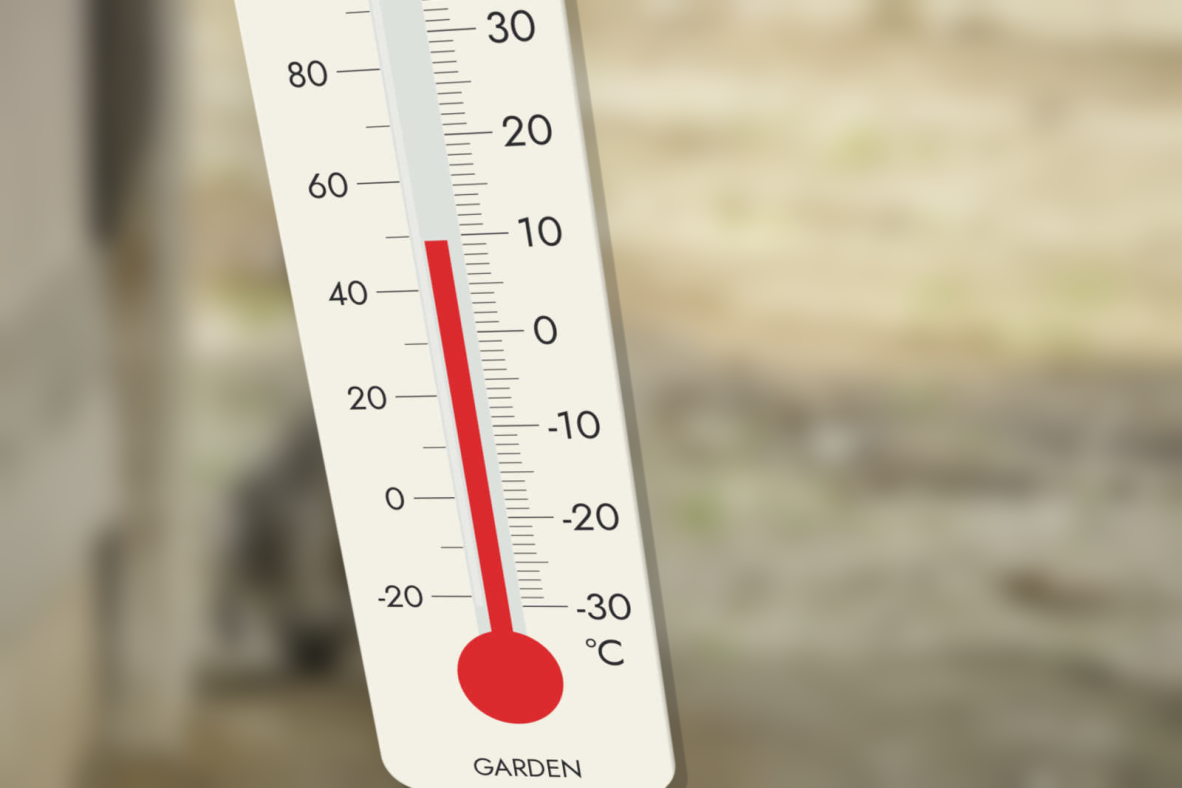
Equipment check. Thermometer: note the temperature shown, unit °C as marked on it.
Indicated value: 9.5 °C
